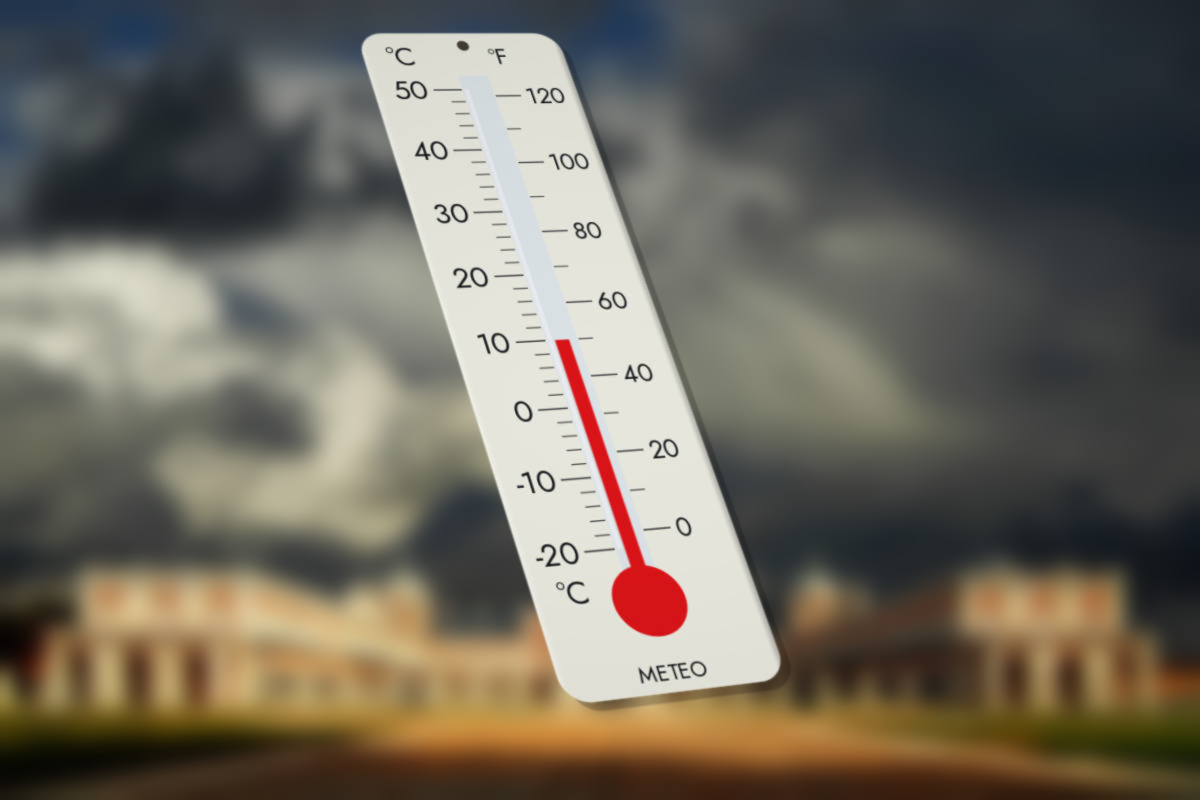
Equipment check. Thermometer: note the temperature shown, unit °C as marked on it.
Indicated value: 10 °C
